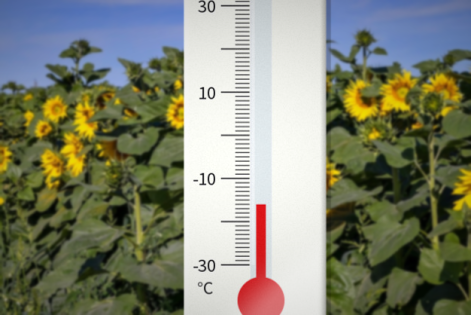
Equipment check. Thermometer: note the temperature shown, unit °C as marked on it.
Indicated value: -16 °C
